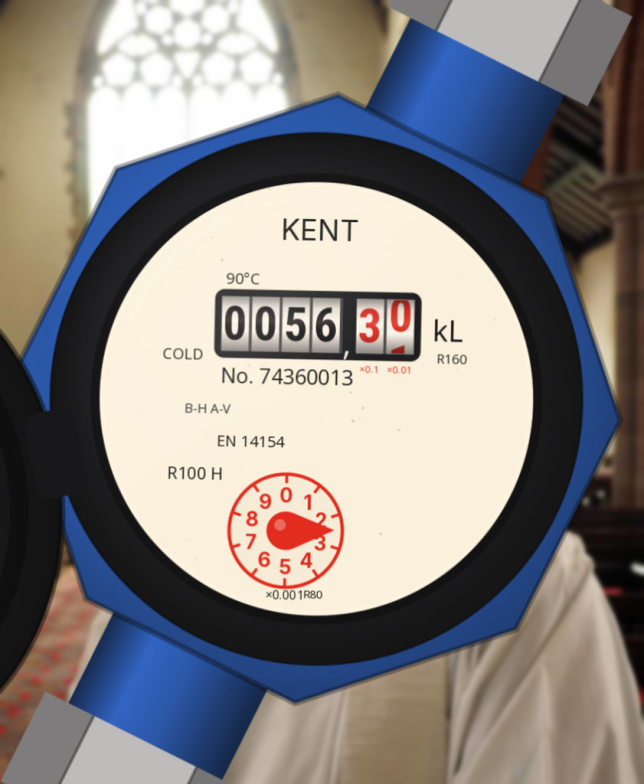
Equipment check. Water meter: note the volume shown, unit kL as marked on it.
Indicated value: 56.302 kL
